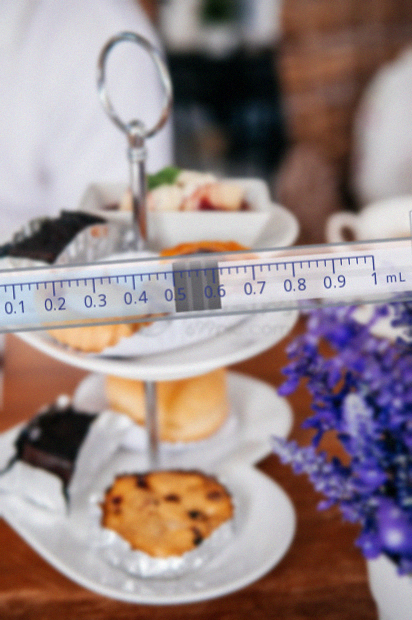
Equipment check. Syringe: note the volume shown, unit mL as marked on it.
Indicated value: 0.5 mL
